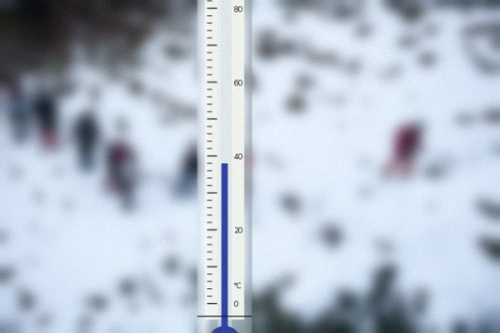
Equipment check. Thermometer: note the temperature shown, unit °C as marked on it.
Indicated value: 38 °C
